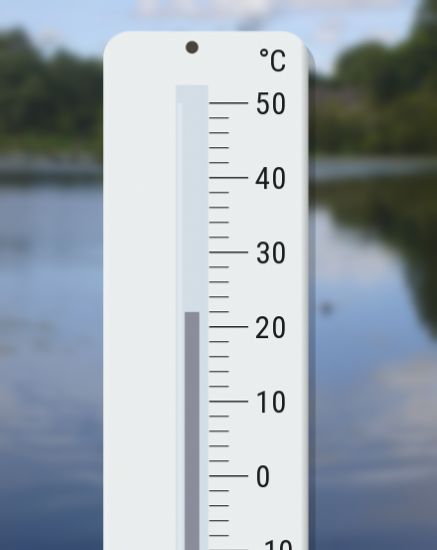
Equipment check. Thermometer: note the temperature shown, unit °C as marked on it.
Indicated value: 22 °C
